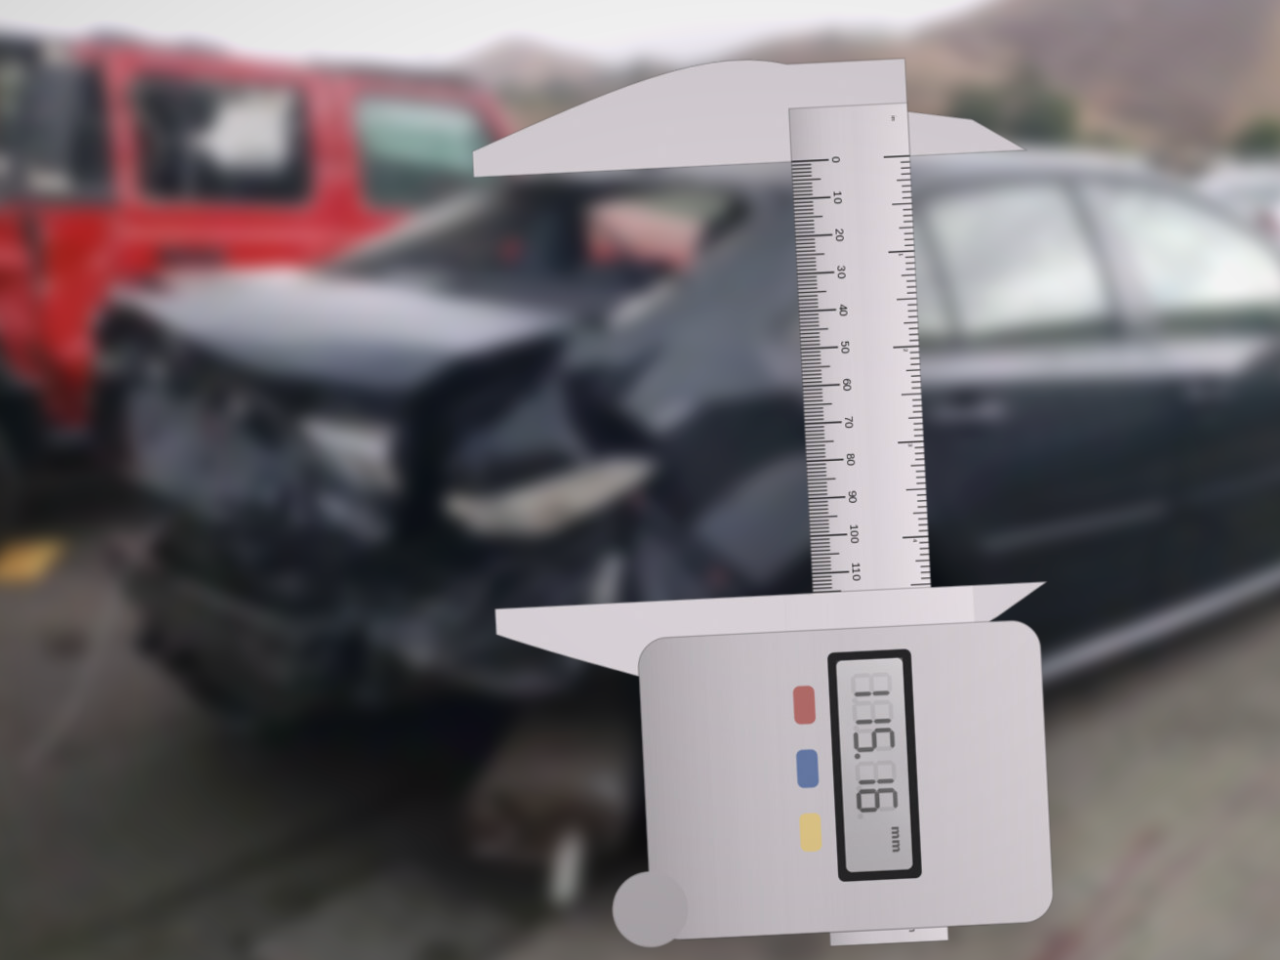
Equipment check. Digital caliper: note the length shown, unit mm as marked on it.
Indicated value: 115.16 mm
